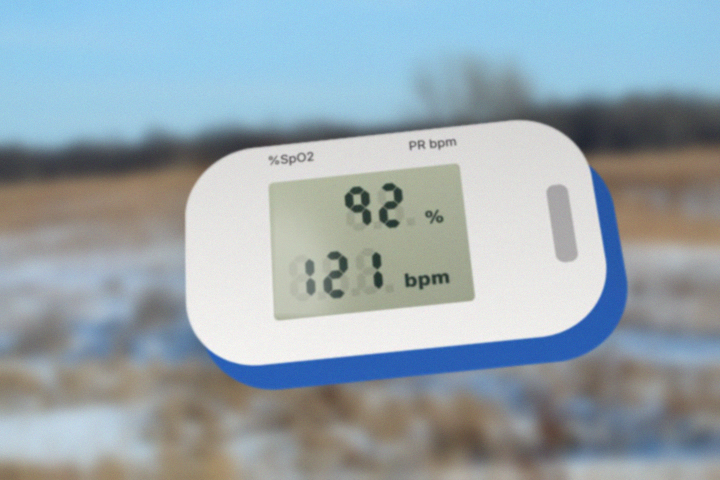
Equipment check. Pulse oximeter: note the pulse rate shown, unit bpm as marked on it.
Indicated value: 121 bpm
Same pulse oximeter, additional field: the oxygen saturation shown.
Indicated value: 92 %
